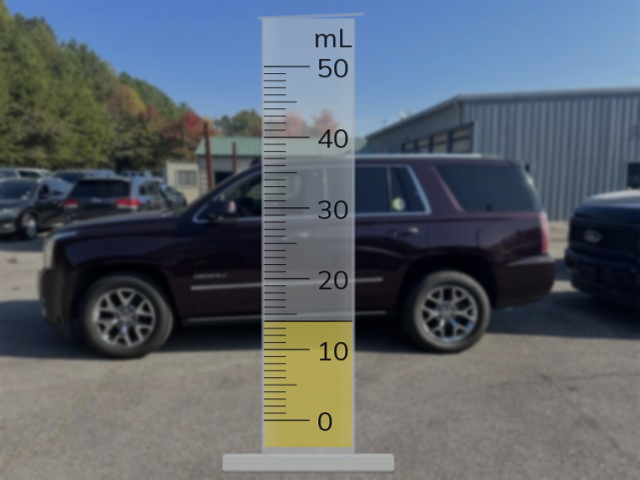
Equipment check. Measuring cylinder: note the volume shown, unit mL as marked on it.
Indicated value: 14 mL
